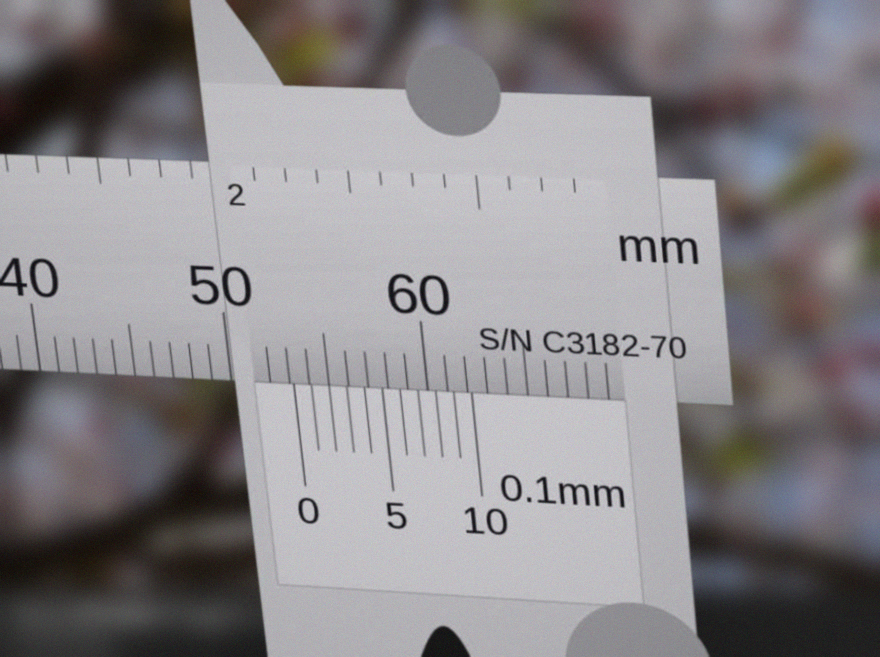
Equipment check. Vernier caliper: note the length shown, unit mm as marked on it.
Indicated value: 53.2 mm
